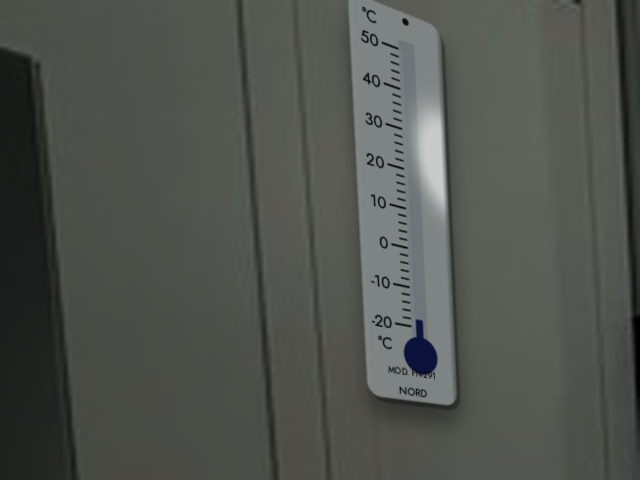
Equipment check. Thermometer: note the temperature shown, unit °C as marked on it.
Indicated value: -18 °C
